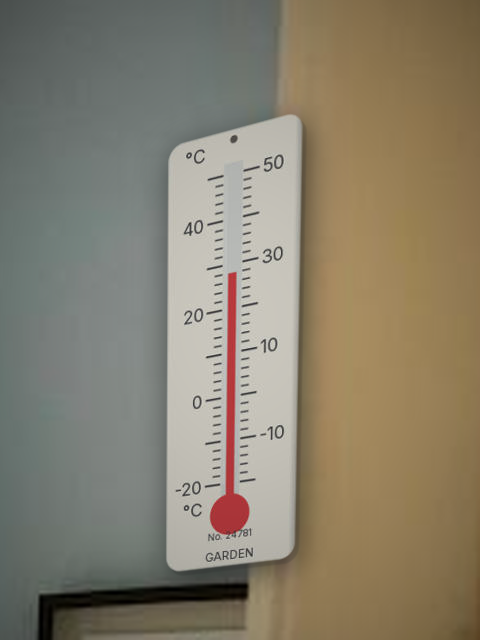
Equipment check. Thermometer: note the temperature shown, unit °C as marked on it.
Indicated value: 28 °C
